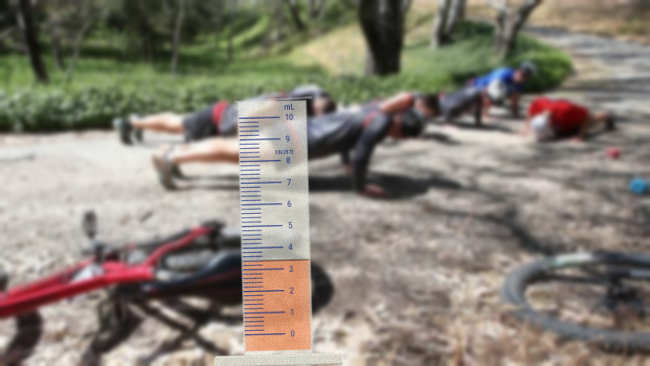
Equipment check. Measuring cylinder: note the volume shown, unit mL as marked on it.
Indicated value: 3.4 mL
